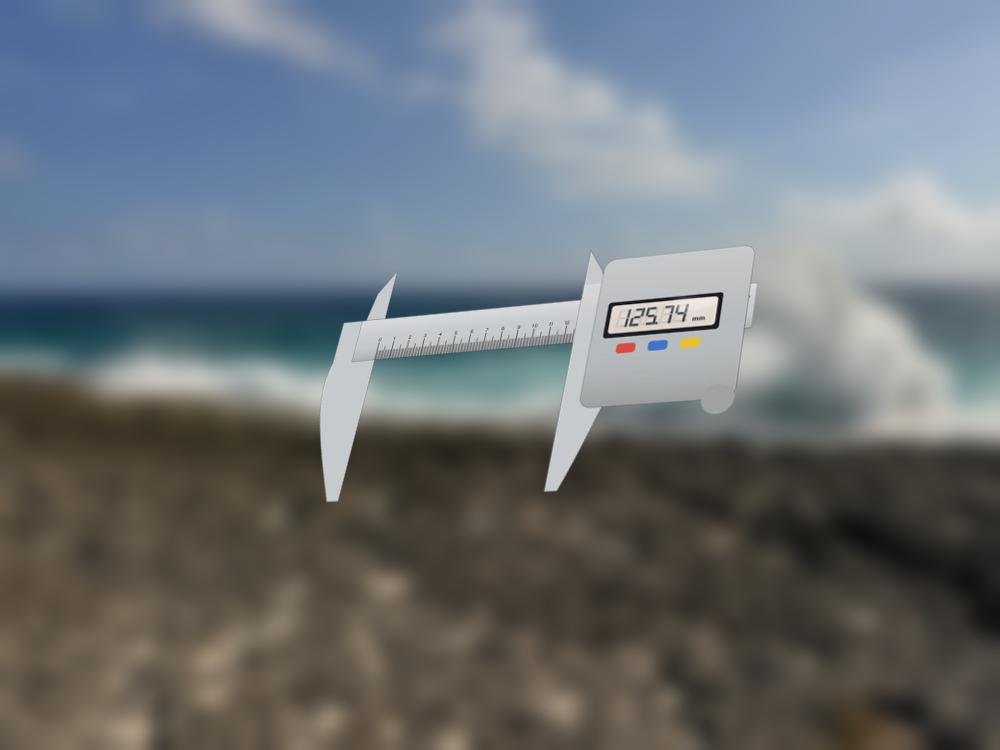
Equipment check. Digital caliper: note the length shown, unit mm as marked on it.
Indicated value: 125.74 mm
